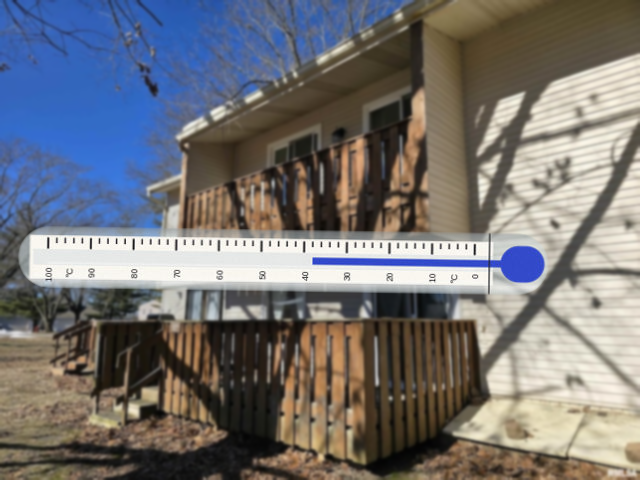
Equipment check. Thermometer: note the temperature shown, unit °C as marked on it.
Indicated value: 38 °C
